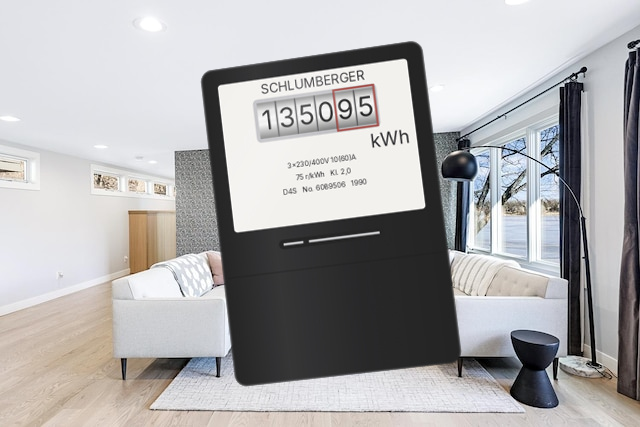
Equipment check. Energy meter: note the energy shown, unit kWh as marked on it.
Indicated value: 1350.95 kWh
